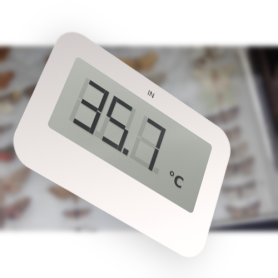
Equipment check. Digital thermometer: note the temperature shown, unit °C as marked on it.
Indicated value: 35.7 °C
